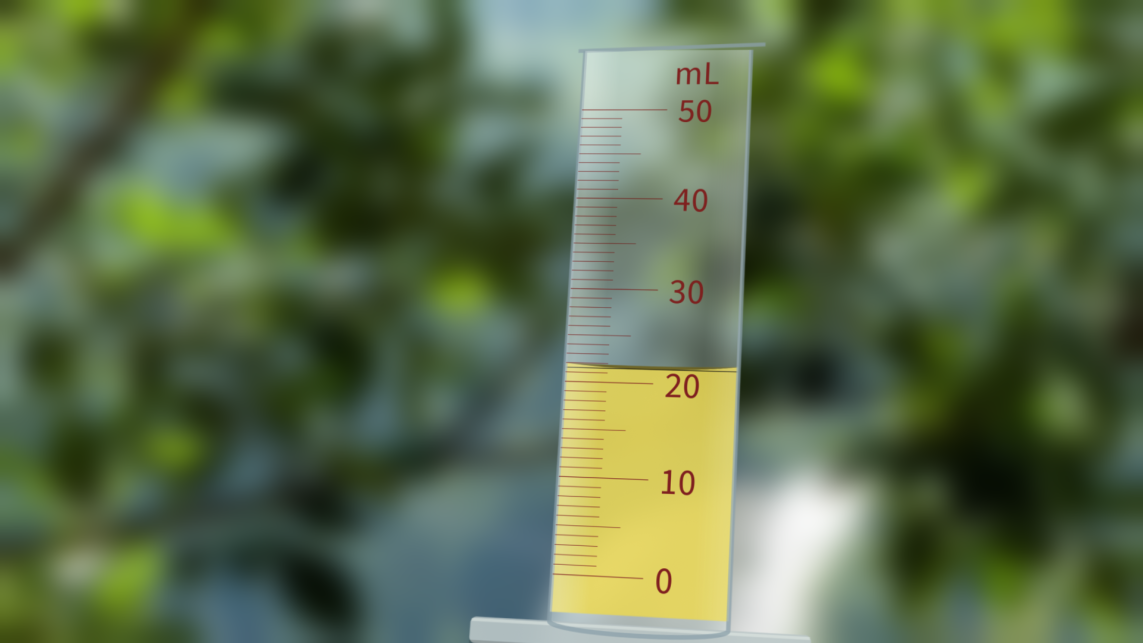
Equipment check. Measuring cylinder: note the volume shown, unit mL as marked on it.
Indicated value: 21.5 mL
